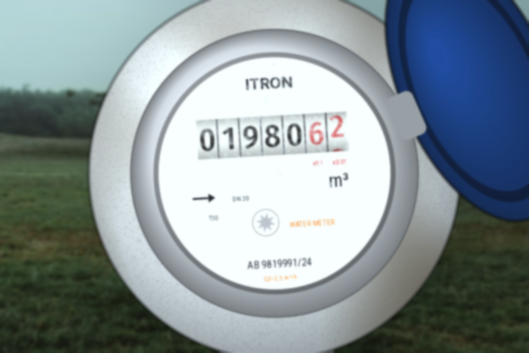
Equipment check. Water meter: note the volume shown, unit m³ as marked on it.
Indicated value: 1980.62 m³
